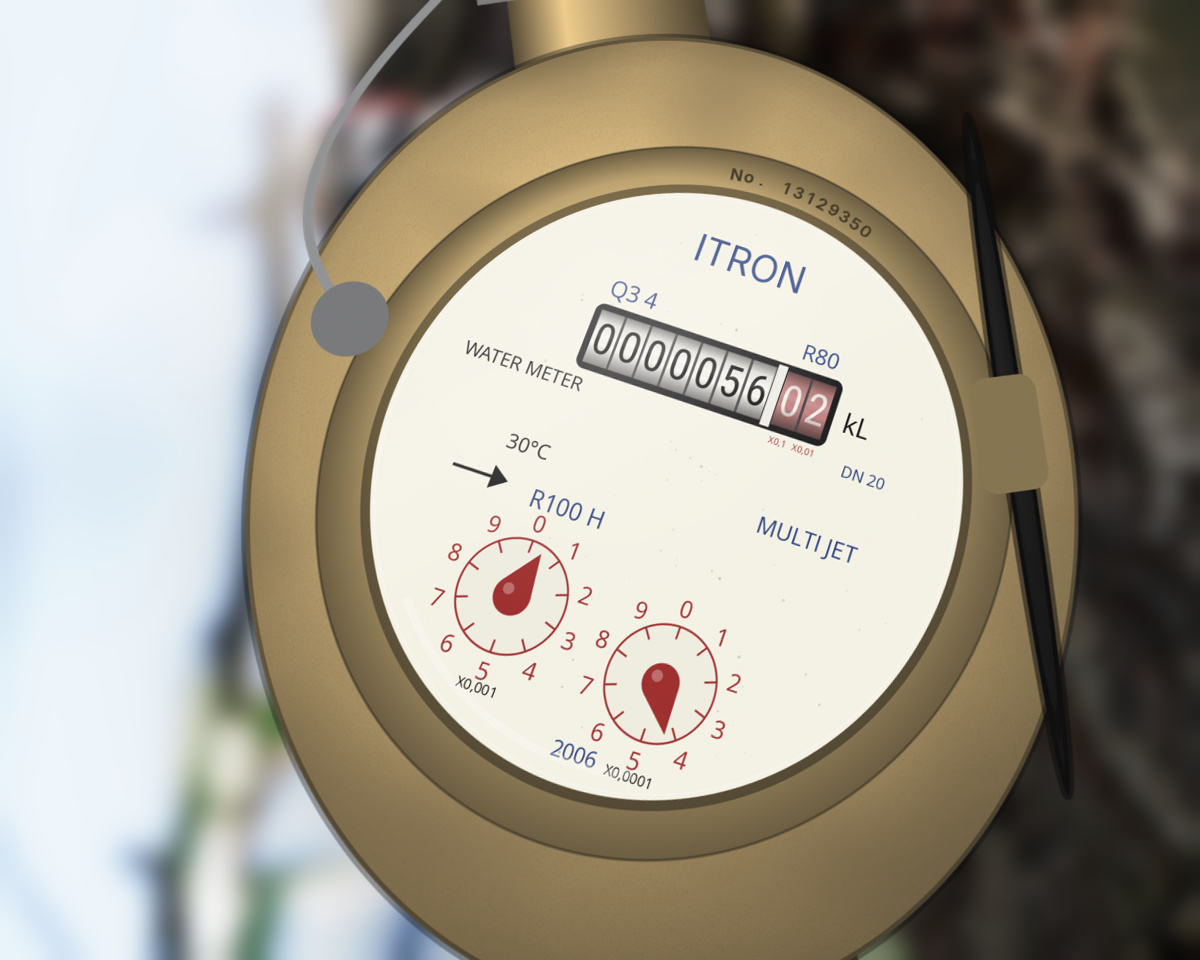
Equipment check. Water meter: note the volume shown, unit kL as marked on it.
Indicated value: 56.0204 kL
